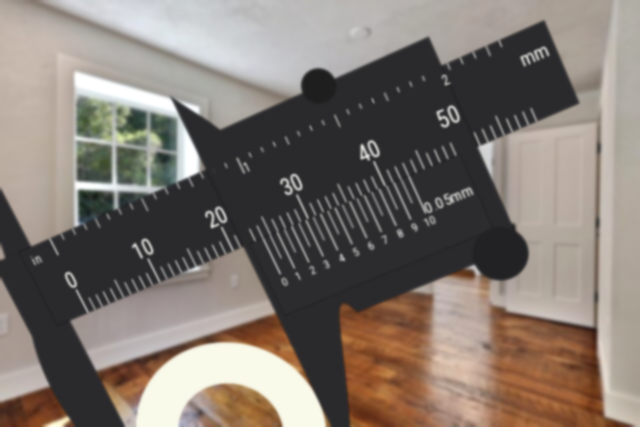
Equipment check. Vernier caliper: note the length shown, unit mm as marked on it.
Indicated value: 24.0 mm
